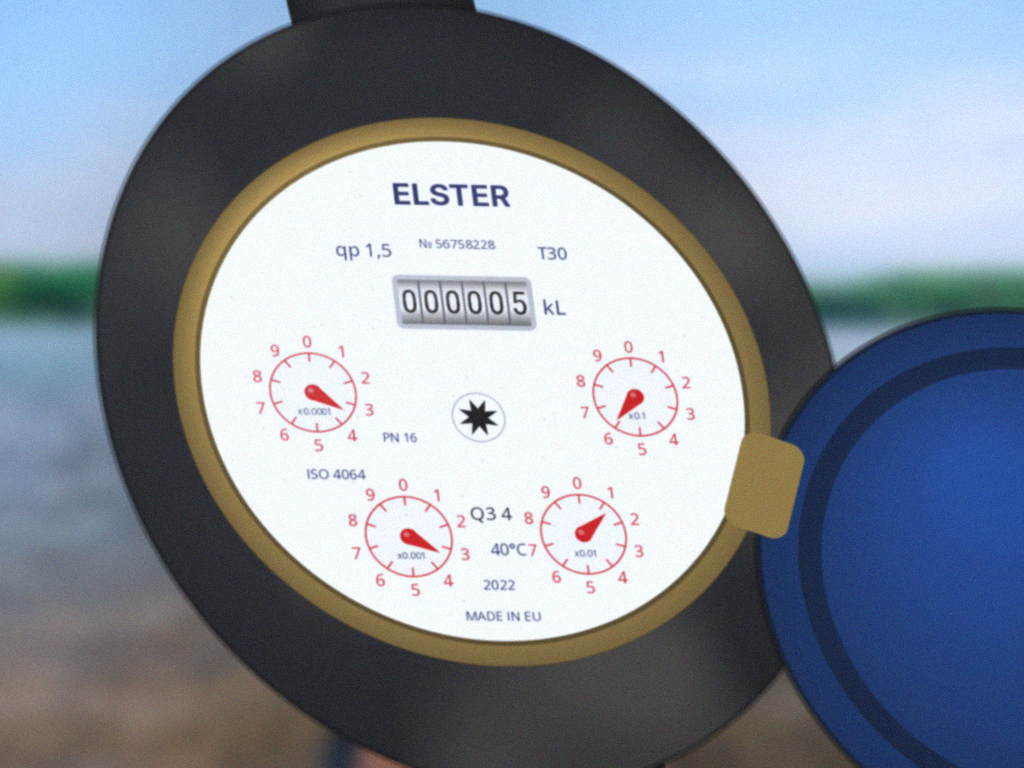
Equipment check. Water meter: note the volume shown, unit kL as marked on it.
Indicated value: 5.6133 kL
